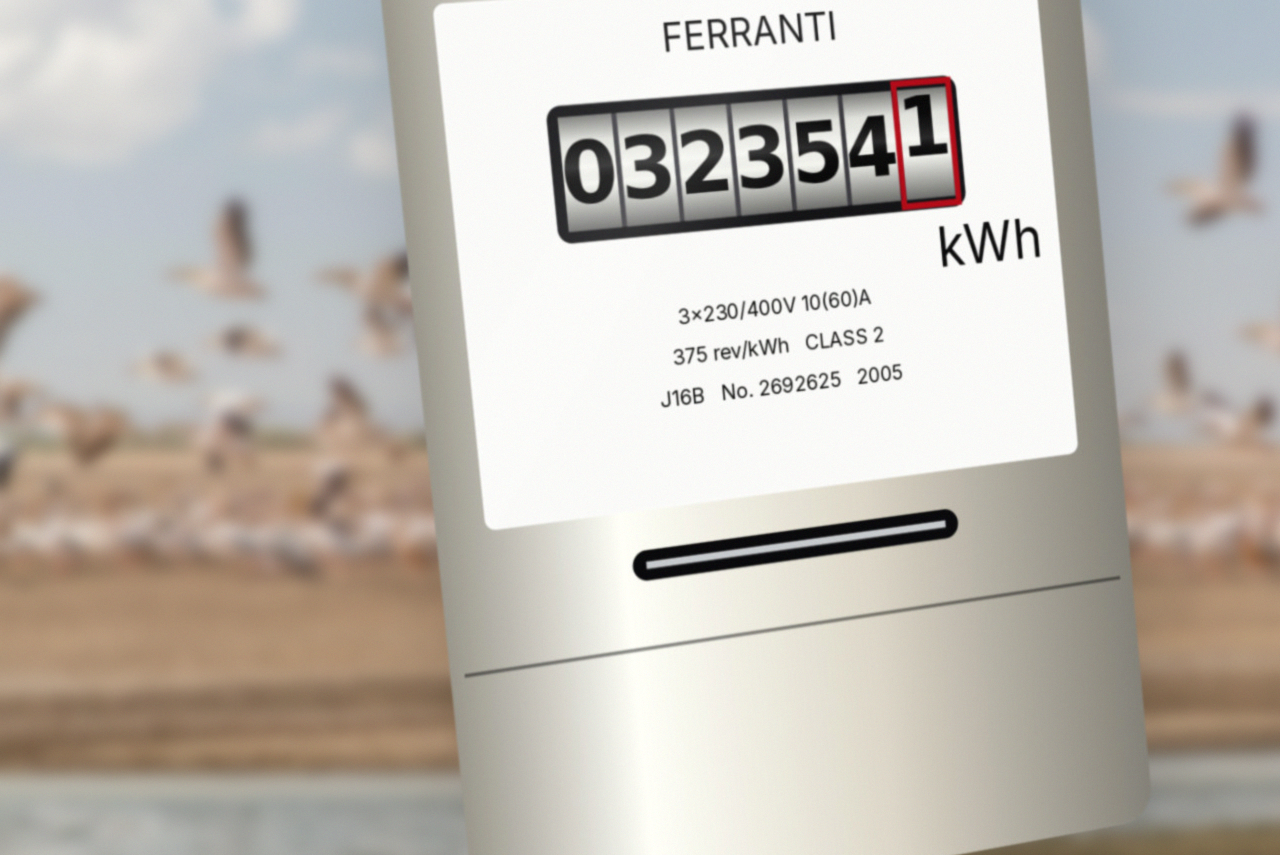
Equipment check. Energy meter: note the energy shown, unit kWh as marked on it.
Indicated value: 32354.1 kWh
